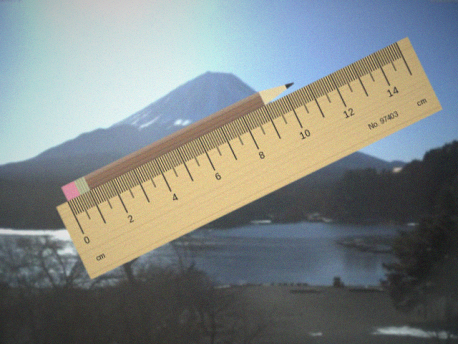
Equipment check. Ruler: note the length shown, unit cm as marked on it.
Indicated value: 10.5 cm
